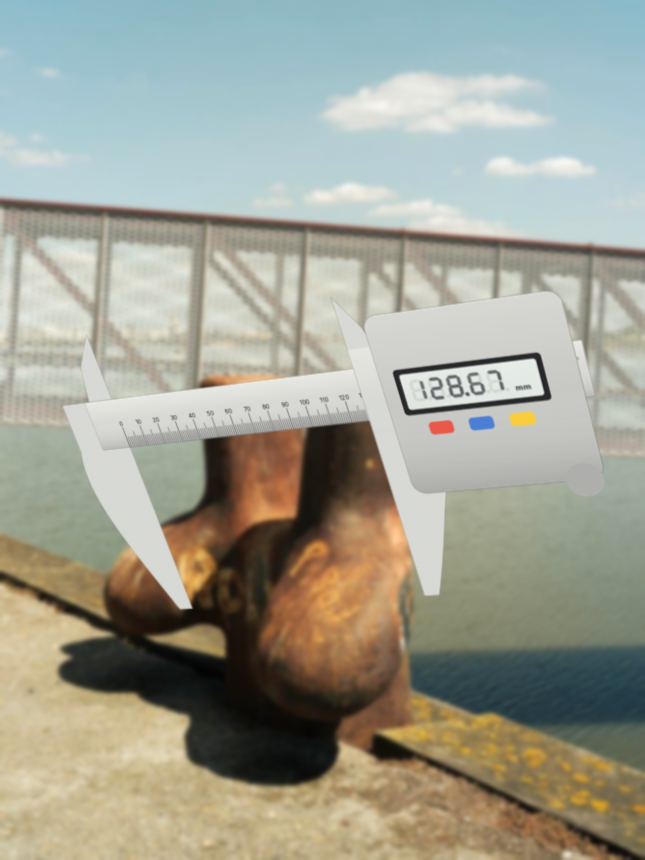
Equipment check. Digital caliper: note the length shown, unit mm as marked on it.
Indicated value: 128.67 mm
